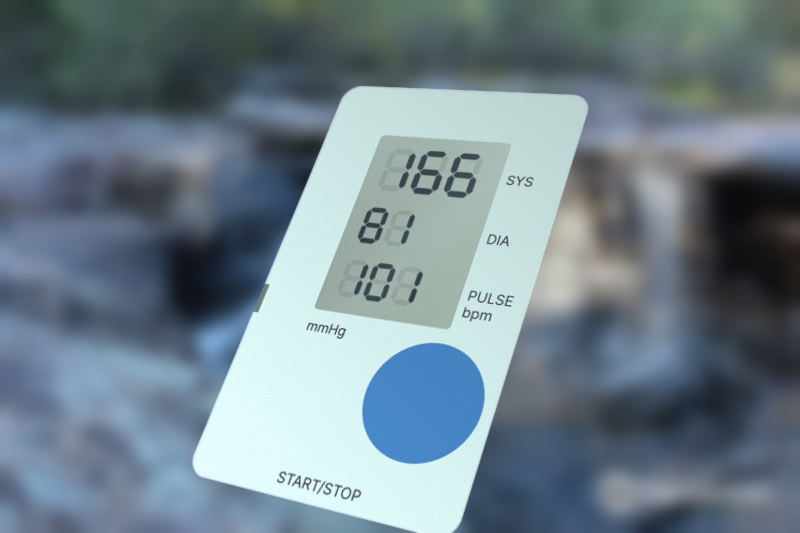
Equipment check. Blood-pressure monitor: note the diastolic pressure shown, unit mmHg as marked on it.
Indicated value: 81 mmHg
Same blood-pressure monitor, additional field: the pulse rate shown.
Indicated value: 101 bpm
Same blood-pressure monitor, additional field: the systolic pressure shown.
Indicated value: 166 mmHg
